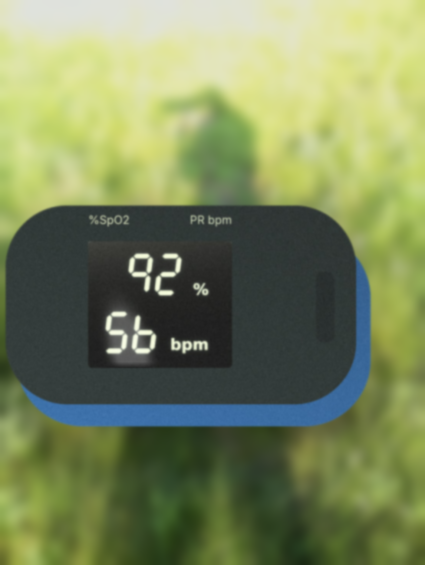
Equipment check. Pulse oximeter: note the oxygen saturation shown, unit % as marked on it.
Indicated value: 92 %
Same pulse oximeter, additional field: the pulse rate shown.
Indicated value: 56 bpm
